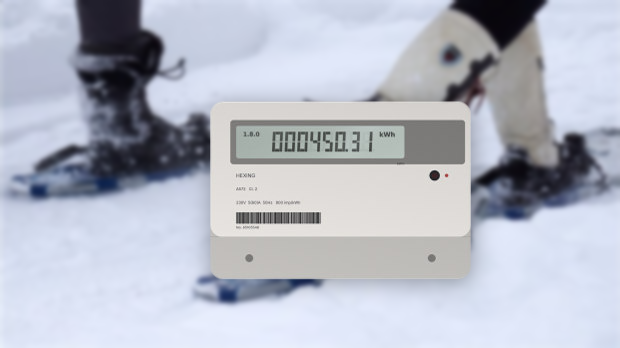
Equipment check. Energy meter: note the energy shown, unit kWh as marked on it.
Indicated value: 450.31 kWh
